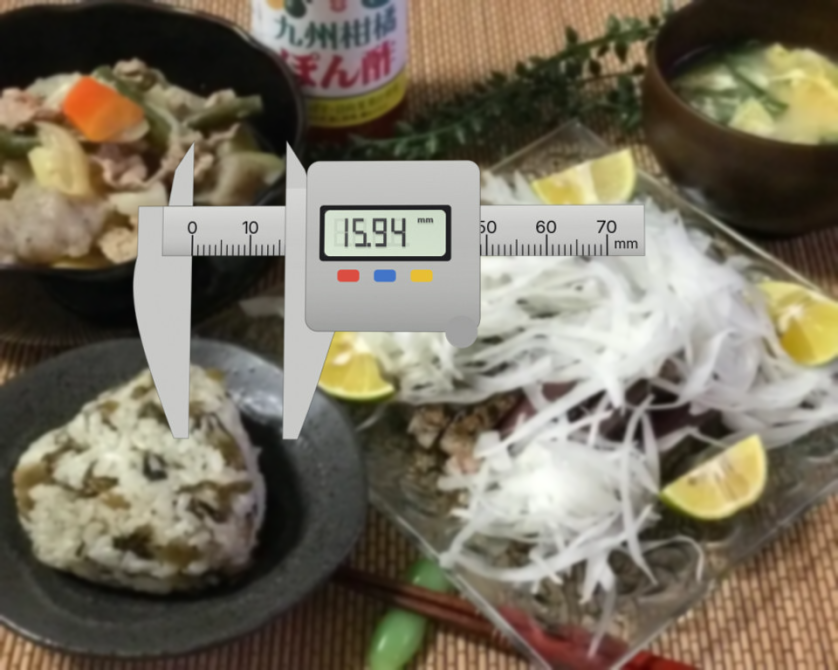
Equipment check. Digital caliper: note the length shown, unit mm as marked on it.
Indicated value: 15.94 mm
